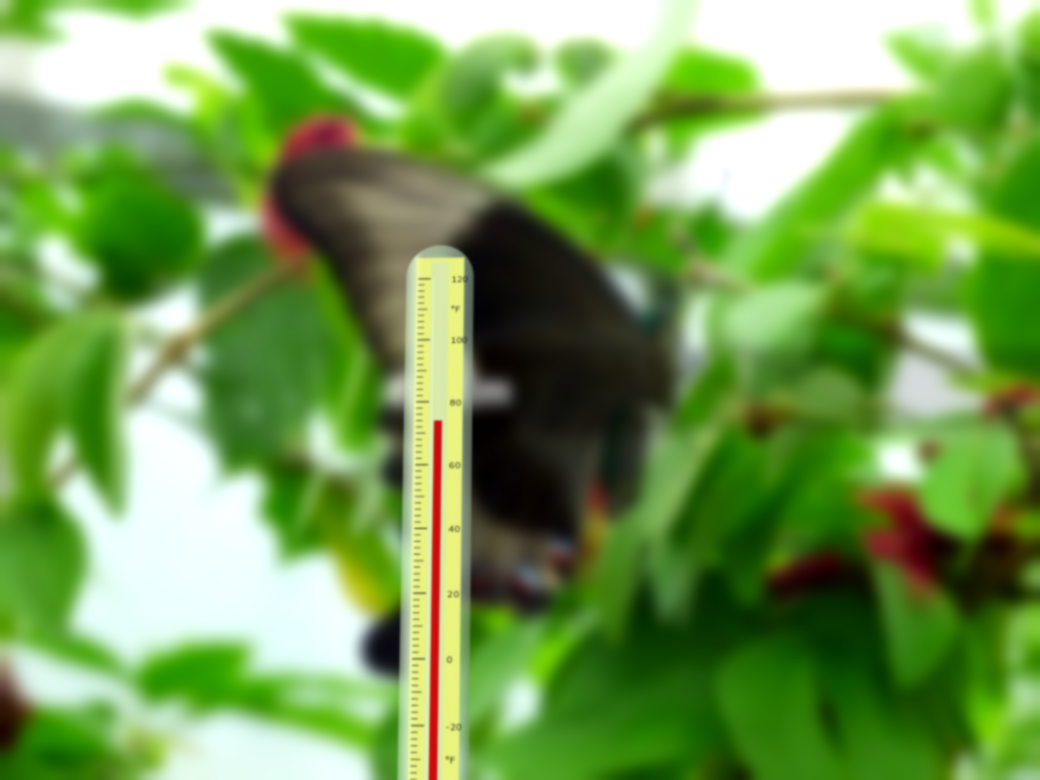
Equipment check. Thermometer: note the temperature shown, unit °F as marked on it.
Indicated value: 74 °F
